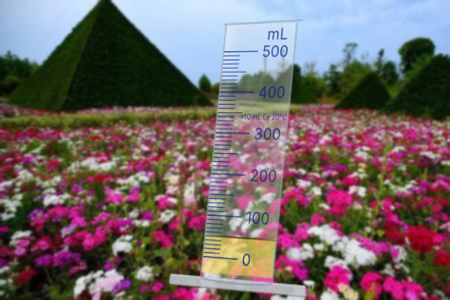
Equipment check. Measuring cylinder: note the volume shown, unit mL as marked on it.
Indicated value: 50 mL
